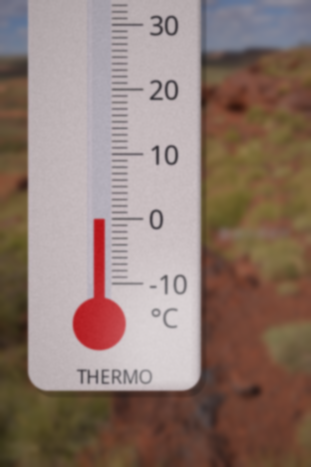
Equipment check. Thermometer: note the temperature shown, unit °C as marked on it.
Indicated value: 0 °C
